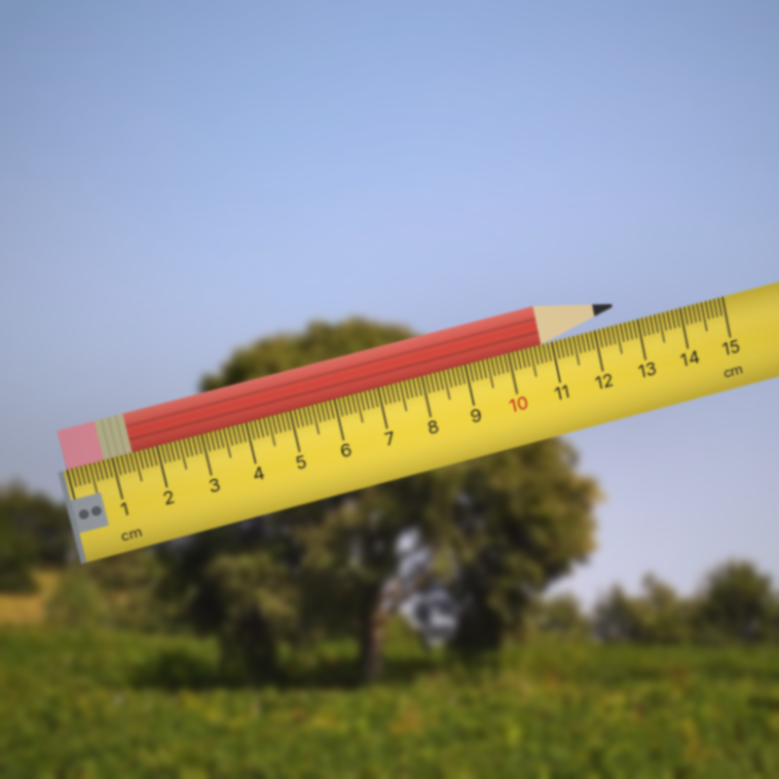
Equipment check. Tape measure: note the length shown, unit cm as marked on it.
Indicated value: 12.5 cm
